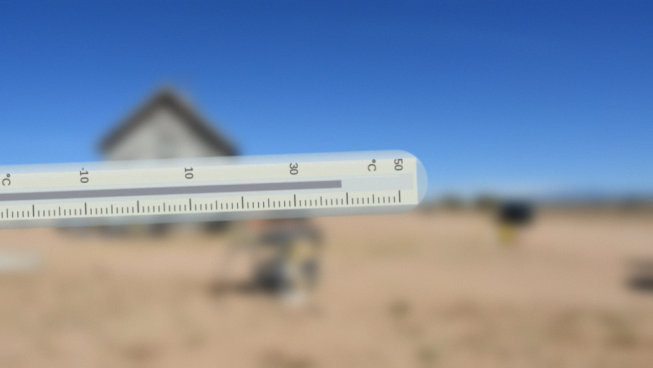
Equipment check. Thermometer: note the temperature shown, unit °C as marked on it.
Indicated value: 39 °C
